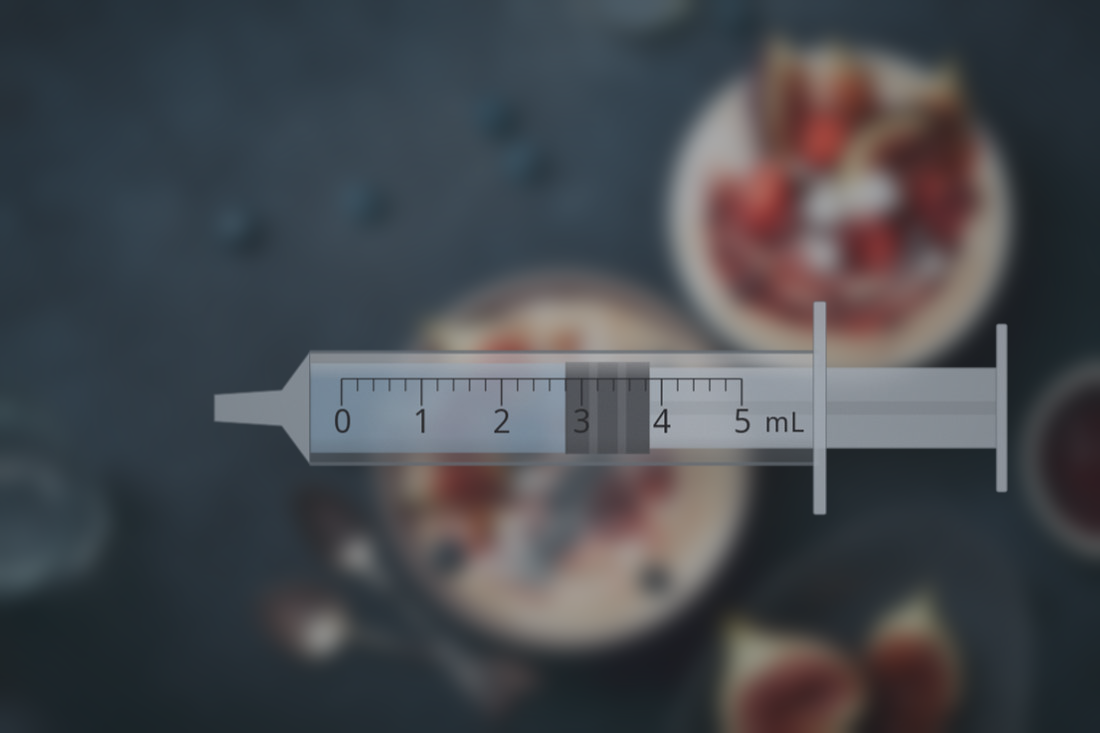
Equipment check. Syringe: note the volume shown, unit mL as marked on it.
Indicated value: 2.8 mL
